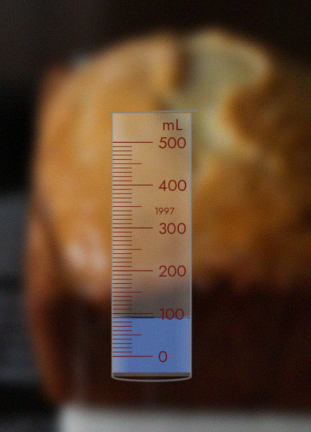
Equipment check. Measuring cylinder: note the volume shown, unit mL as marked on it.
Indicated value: 90 mL
